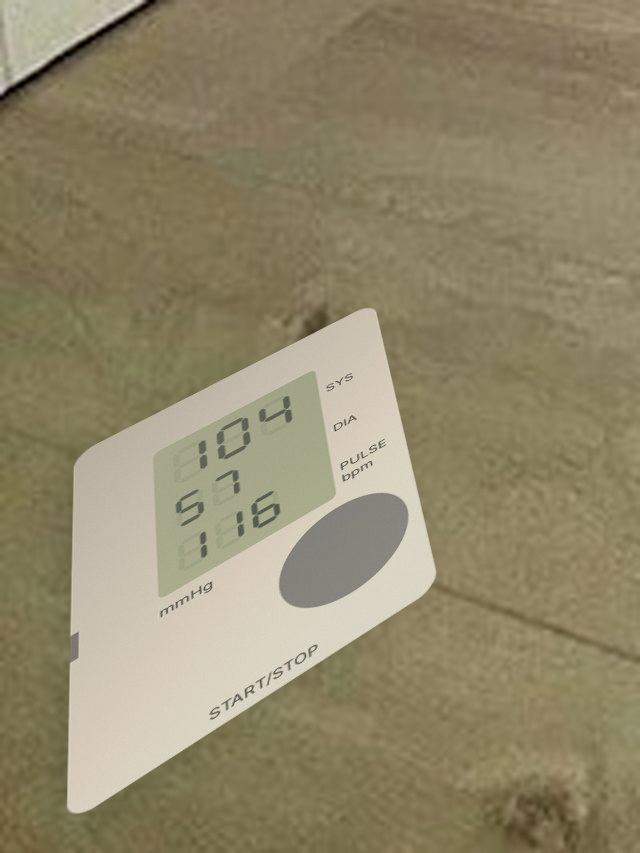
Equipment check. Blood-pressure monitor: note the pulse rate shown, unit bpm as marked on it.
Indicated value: 116 bpm
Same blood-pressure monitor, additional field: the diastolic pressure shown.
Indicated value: 57 mmHg
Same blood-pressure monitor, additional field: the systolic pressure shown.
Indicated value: 104 mmHg
